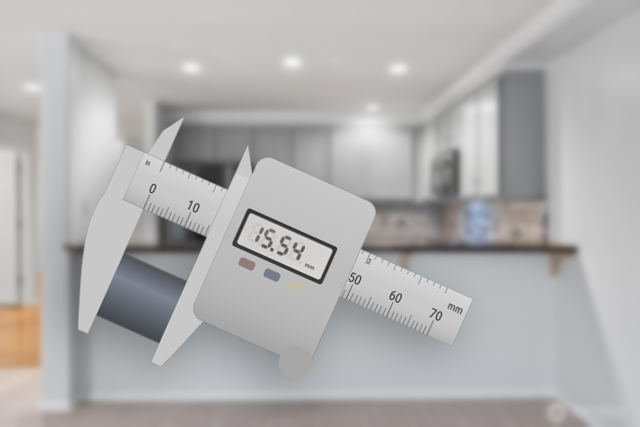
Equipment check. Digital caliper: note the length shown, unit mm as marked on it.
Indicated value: 15.54 mm
